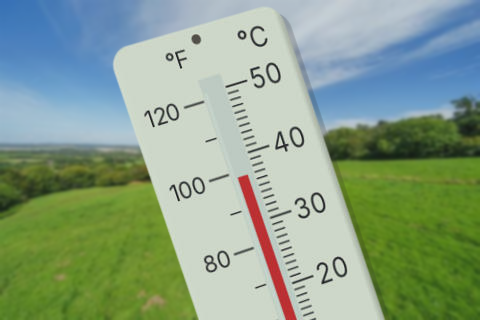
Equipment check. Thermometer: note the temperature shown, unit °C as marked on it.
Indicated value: 37 °C
